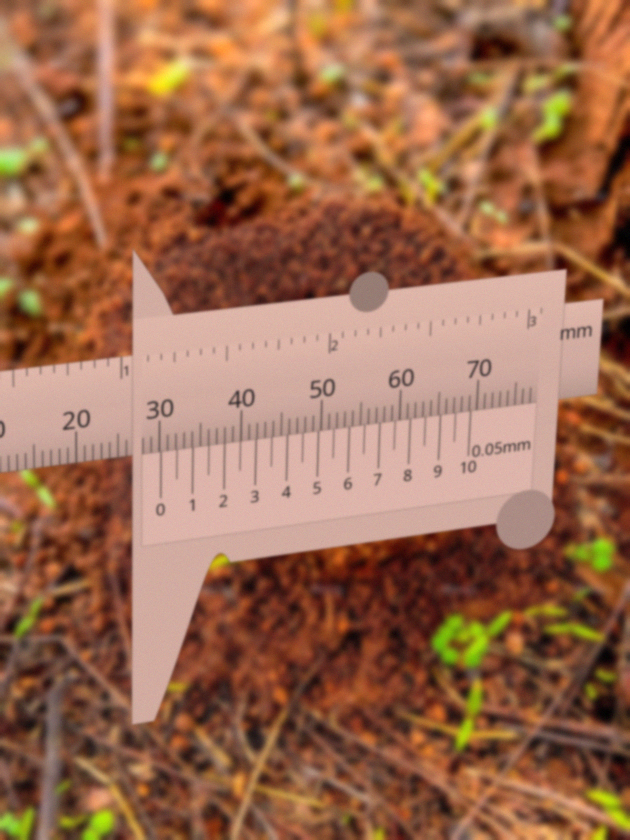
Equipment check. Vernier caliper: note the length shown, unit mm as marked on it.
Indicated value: 30.2 mm
